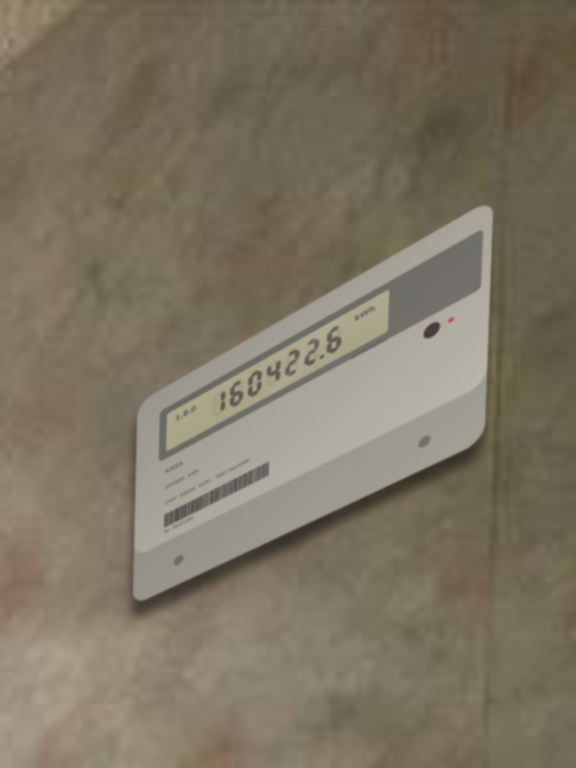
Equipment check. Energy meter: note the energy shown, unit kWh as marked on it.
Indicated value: 160422.6 kWh
